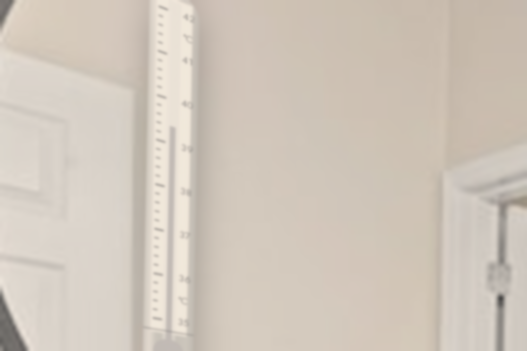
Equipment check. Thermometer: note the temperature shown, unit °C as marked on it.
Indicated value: 39.4 °C
